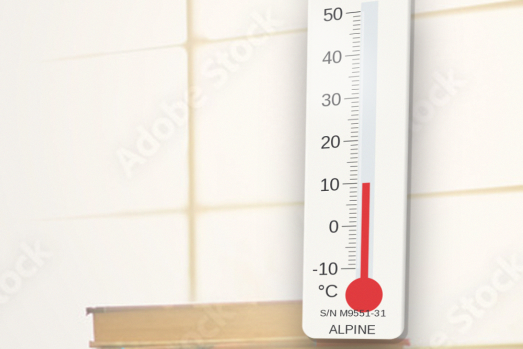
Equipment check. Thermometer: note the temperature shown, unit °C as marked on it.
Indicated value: 10 °C
